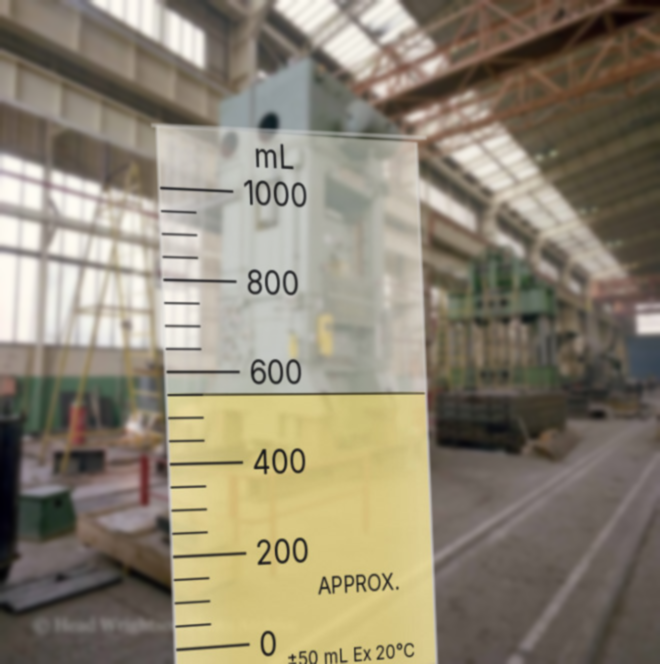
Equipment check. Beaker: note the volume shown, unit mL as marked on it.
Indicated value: 550 mL
